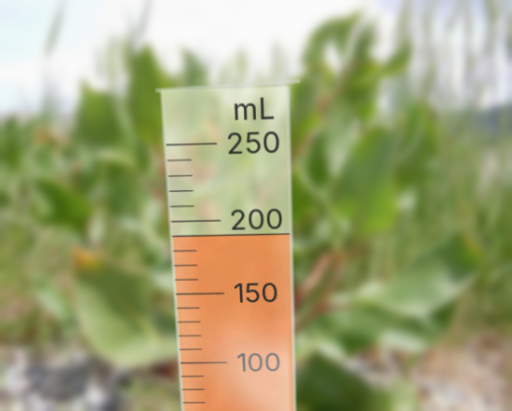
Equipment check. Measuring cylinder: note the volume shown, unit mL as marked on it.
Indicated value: 190 mL
